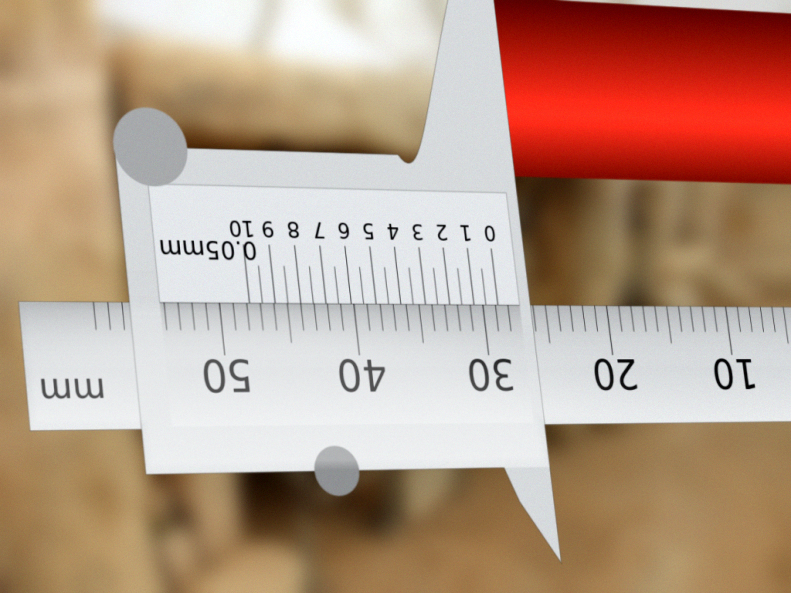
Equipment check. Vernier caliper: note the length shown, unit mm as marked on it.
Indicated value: 28.8 mm
